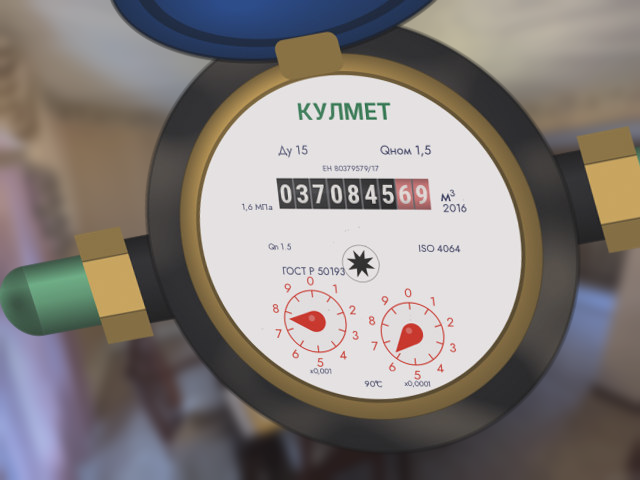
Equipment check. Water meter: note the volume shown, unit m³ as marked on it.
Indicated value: 370845.6976 m³
